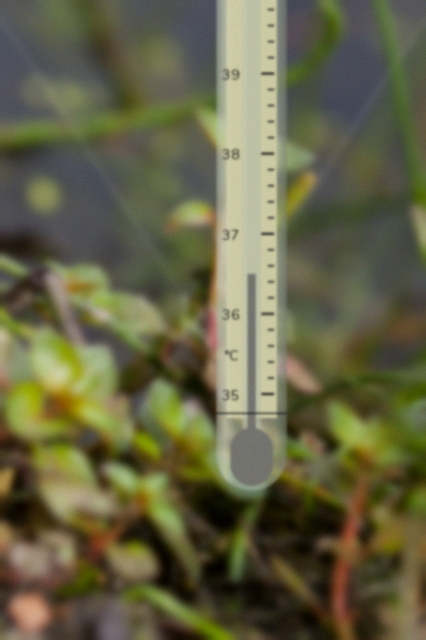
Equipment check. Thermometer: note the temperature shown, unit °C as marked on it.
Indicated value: 36.5 °C
